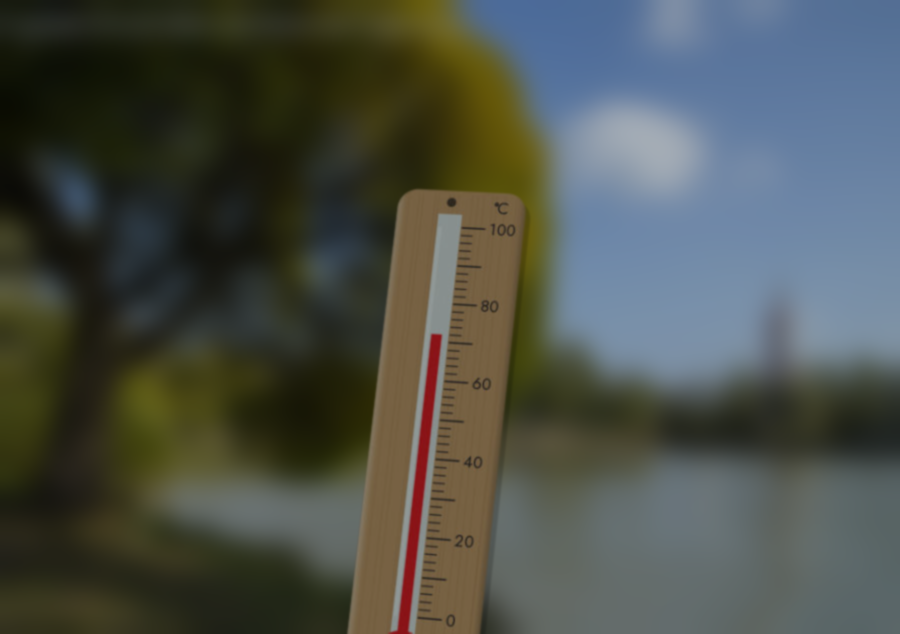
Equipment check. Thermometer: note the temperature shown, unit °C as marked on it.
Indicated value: 72 °C
